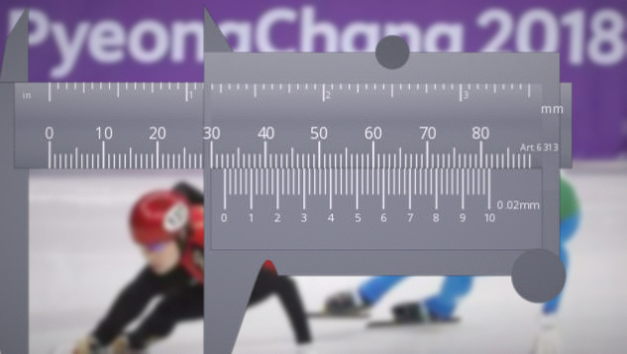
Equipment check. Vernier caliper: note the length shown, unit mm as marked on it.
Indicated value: 32.5 mm
